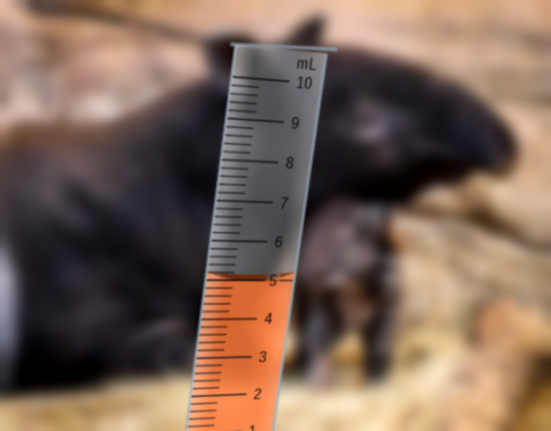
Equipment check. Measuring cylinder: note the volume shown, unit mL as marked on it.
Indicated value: 5 mL
